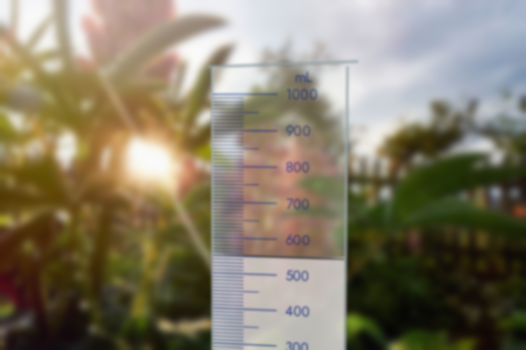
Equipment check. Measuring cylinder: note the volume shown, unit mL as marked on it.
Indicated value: 550 mL
